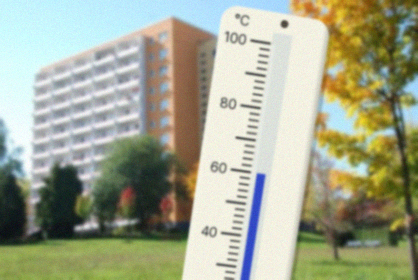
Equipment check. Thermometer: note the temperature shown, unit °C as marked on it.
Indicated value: 60 °C
